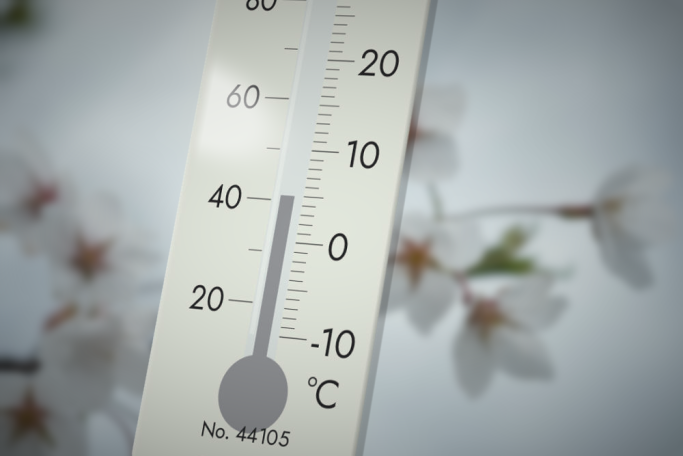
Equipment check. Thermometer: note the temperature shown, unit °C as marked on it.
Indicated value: 5 °C
